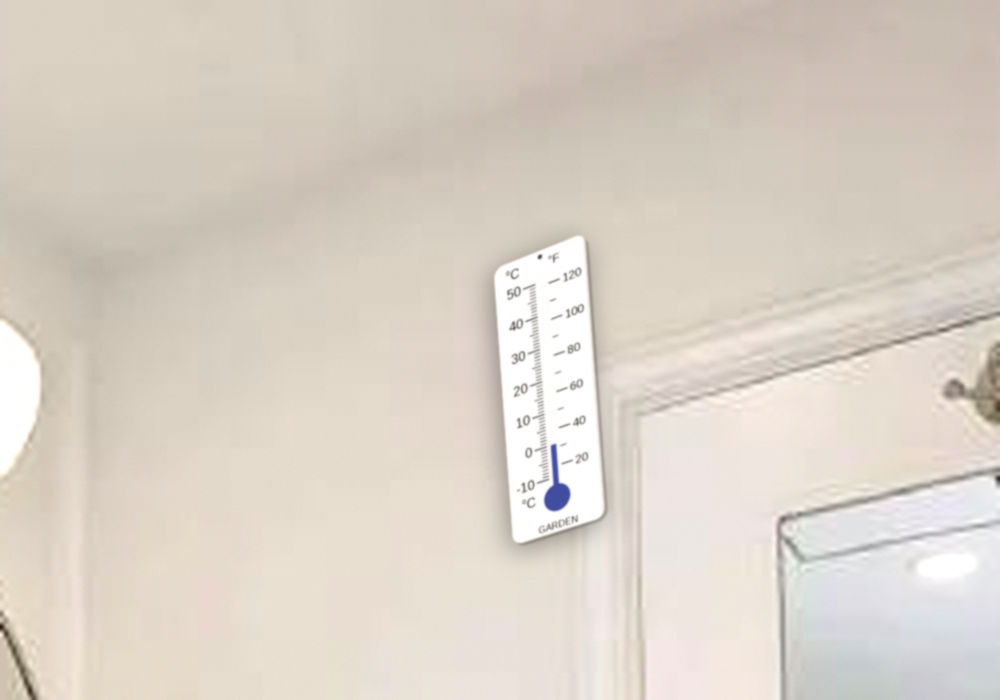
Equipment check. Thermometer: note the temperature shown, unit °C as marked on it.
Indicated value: 0 °C
